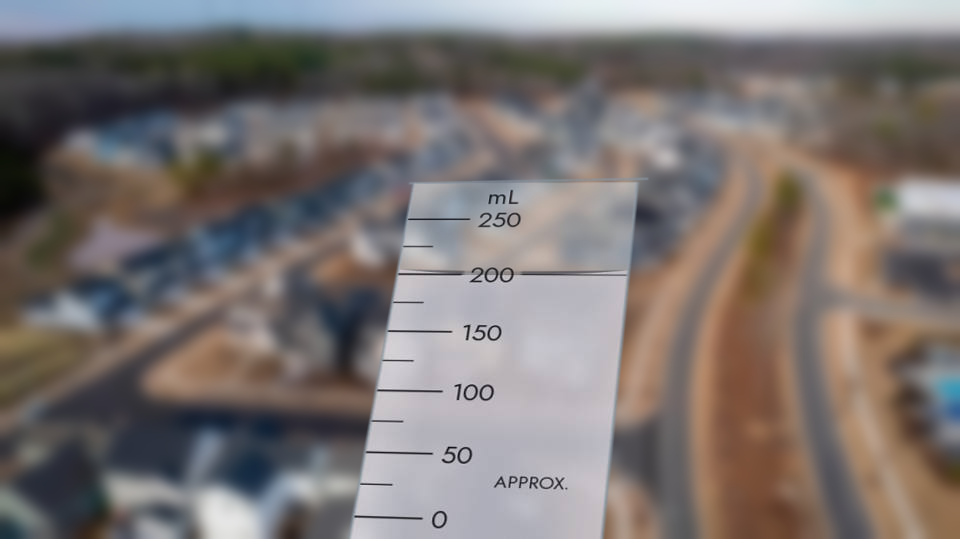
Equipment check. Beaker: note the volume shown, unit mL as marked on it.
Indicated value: 200 mL
